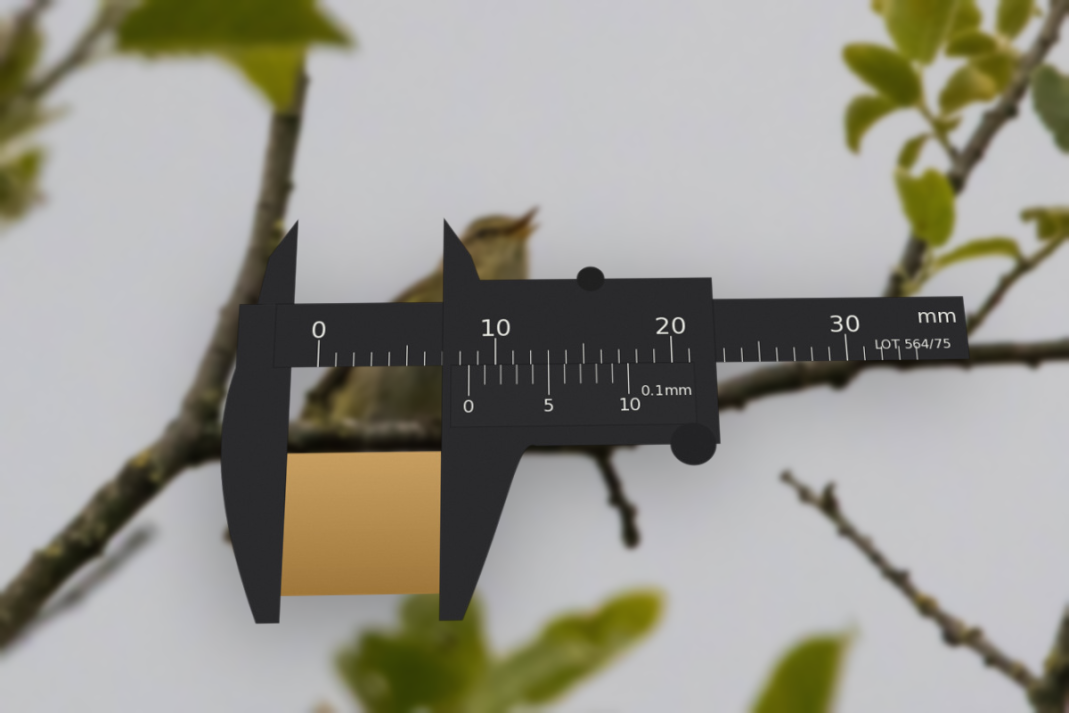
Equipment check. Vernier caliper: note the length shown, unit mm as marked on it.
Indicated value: 8.5 mm
